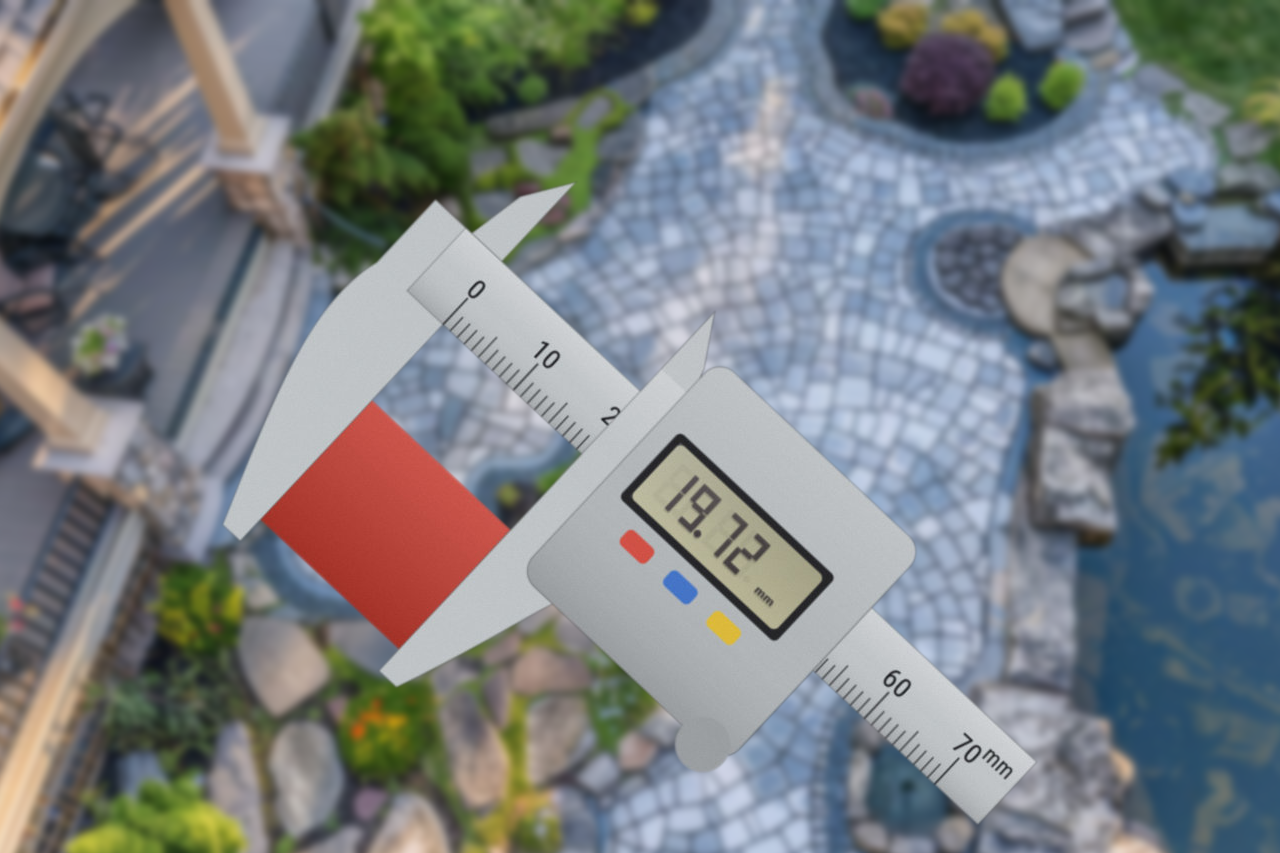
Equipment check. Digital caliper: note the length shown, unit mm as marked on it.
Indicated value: 19.72 mm
